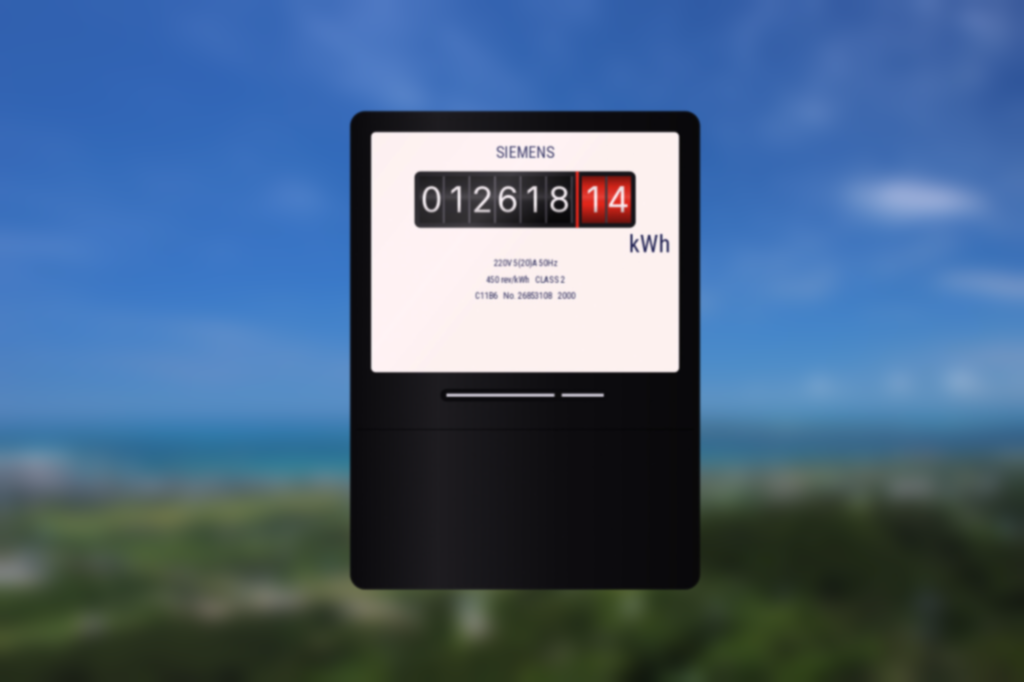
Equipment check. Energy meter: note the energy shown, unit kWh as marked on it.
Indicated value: 12618.14 kWh
